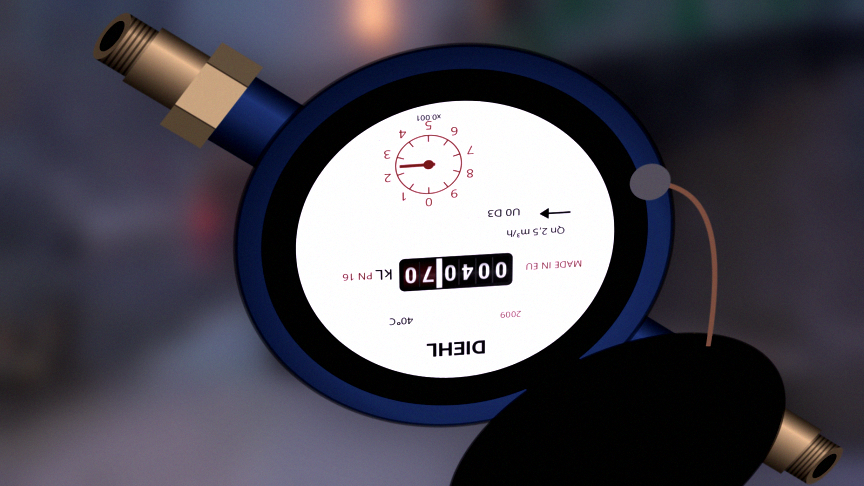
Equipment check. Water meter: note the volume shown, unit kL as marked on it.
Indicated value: 40.702 kL
